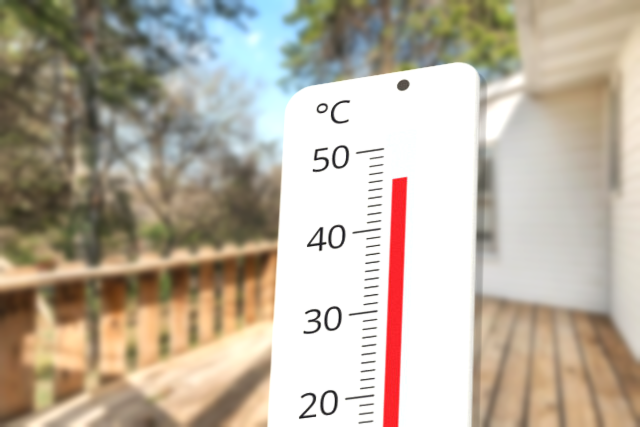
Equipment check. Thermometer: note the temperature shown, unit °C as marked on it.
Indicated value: 46 °C
